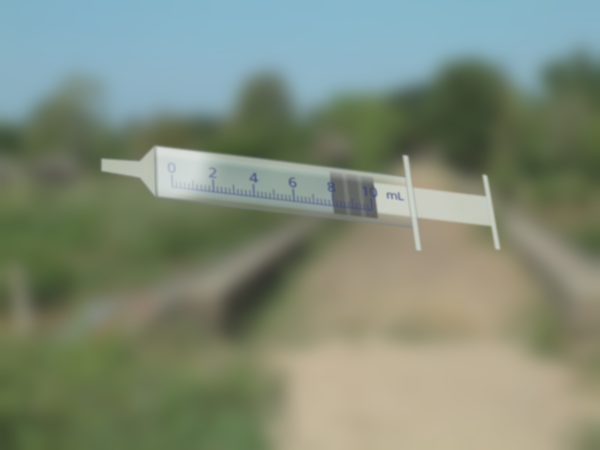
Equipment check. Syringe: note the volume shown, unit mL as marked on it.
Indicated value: 8 mL
